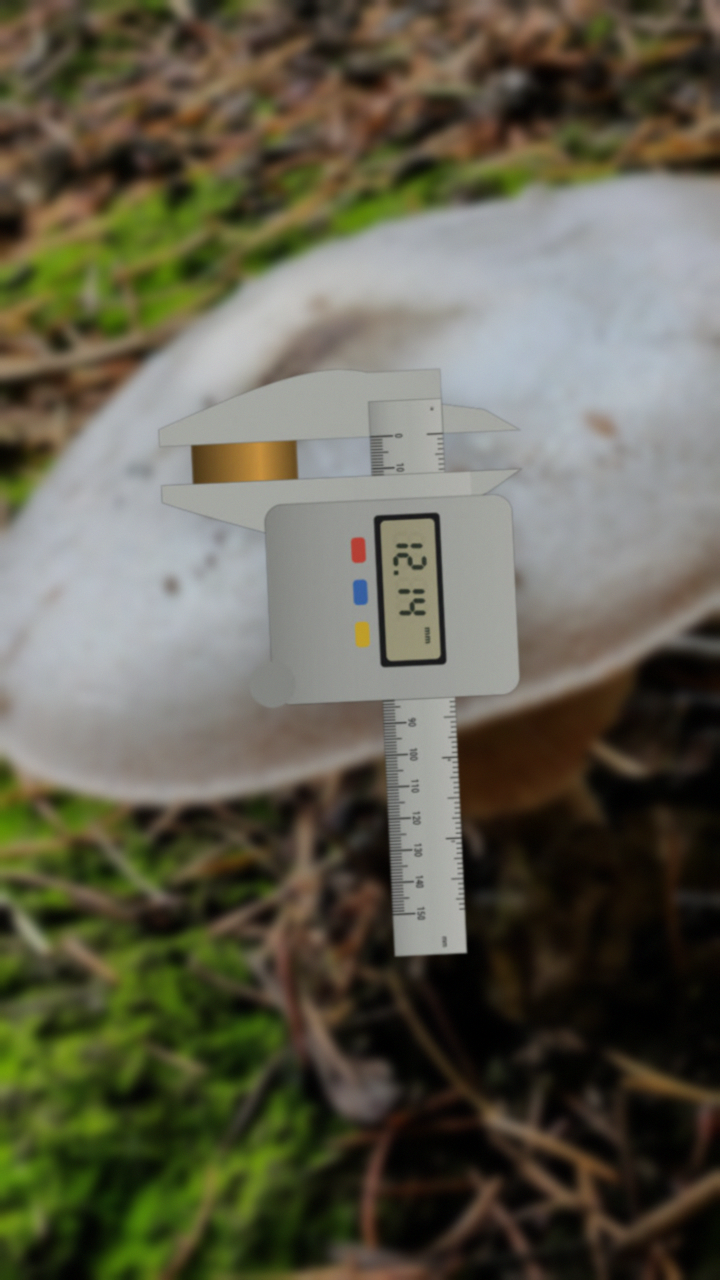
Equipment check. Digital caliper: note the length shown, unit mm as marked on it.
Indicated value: 12.14 mm
